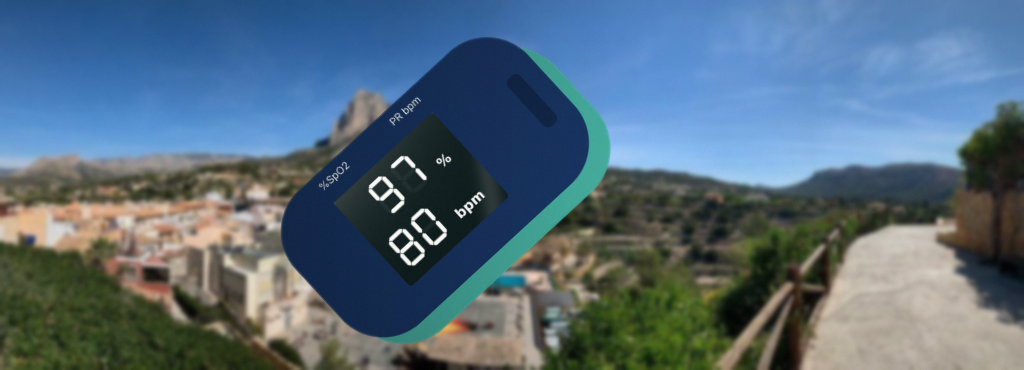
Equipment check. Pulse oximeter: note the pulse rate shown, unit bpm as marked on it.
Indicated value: 80 bpm
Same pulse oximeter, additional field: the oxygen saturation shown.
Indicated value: 97 %
